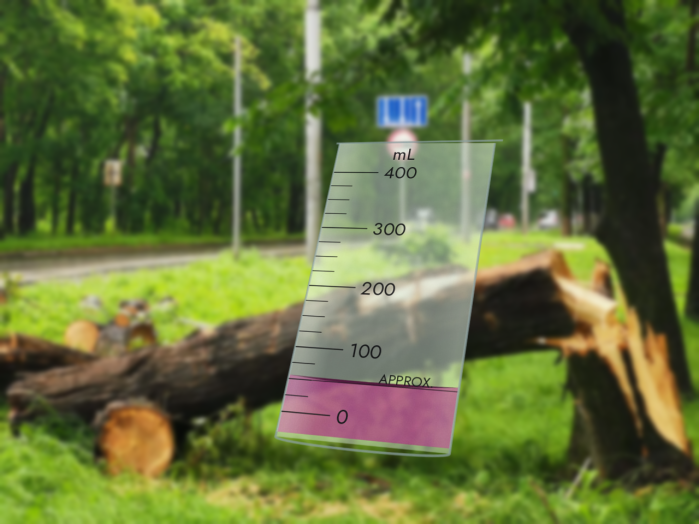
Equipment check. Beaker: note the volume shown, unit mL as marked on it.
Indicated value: 50 mL
